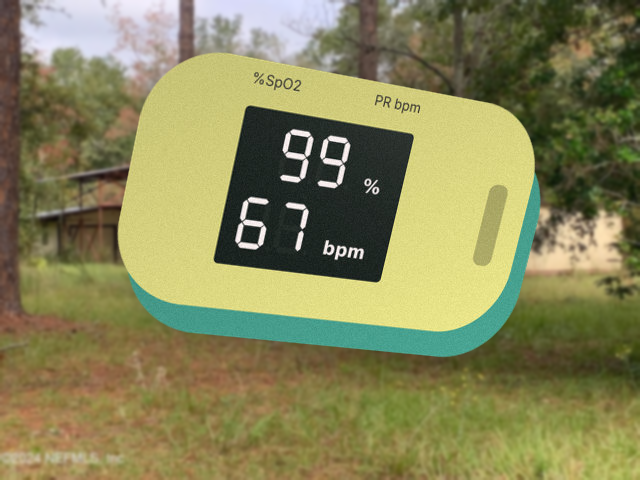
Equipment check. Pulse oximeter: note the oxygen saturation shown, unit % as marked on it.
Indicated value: 99 %
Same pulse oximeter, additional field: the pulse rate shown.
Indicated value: 67 bpm
